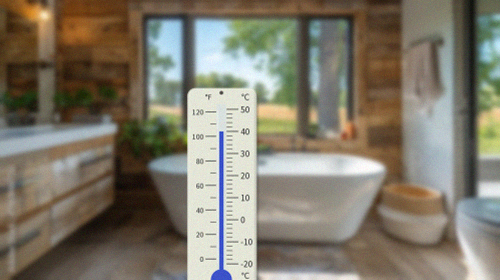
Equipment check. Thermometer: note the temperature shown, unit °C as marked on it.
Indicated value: 40 °C
